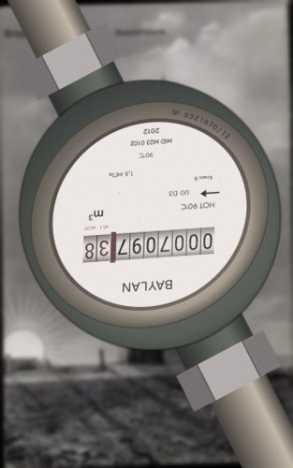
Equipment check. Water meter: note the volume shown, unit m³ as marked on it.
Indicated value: 7097.38 m³
